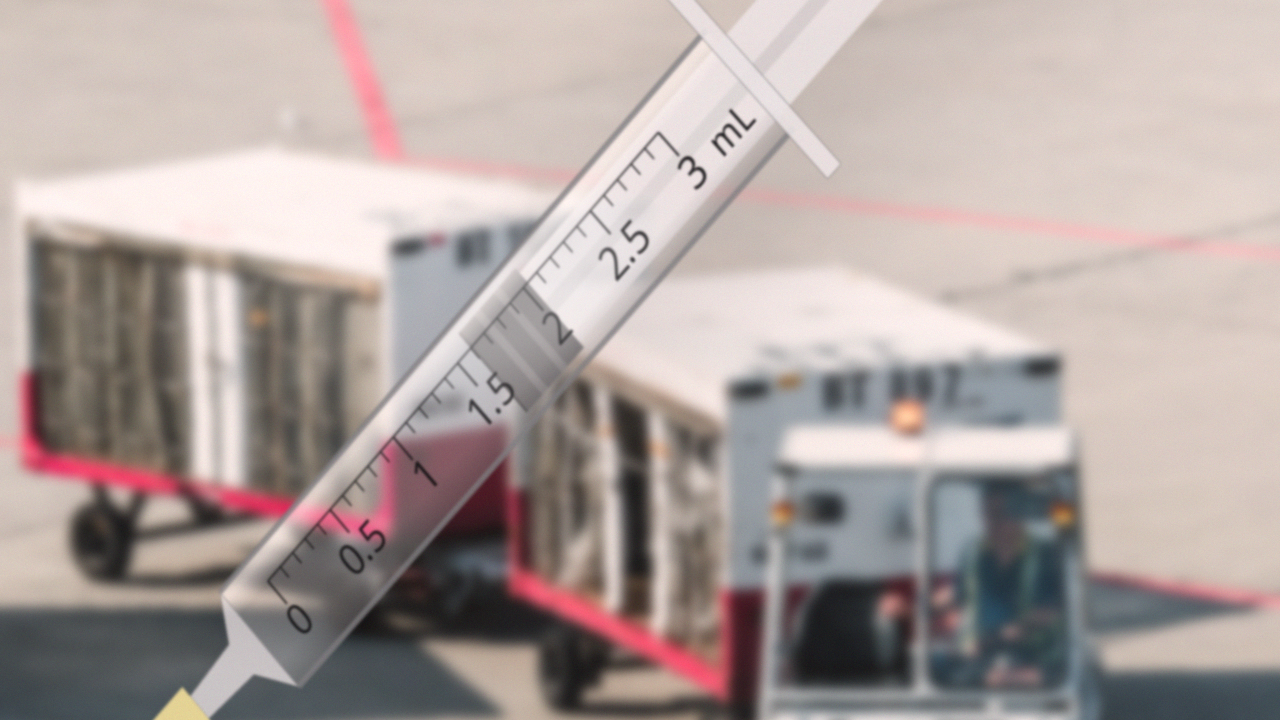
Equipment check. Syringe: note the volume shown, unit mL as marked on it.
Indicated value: 1.6 mL
